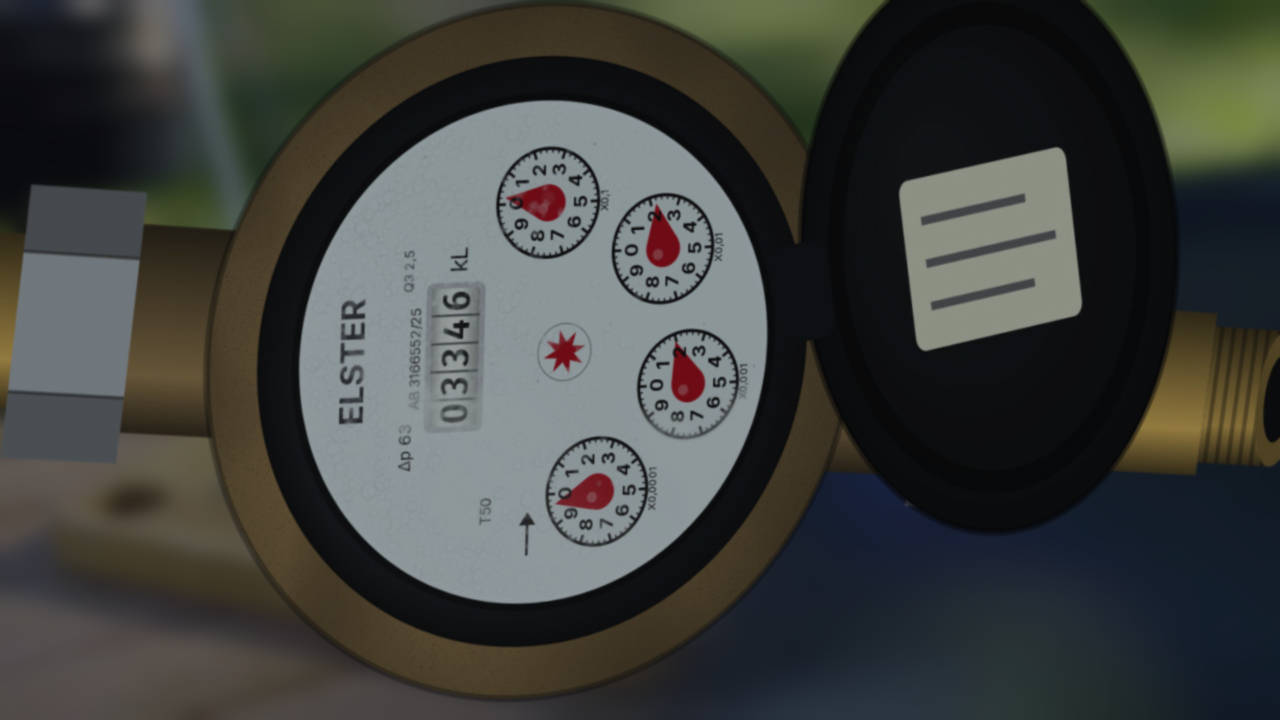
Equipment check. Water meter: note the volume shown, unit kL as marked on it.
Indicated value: 3346.0219 kL
